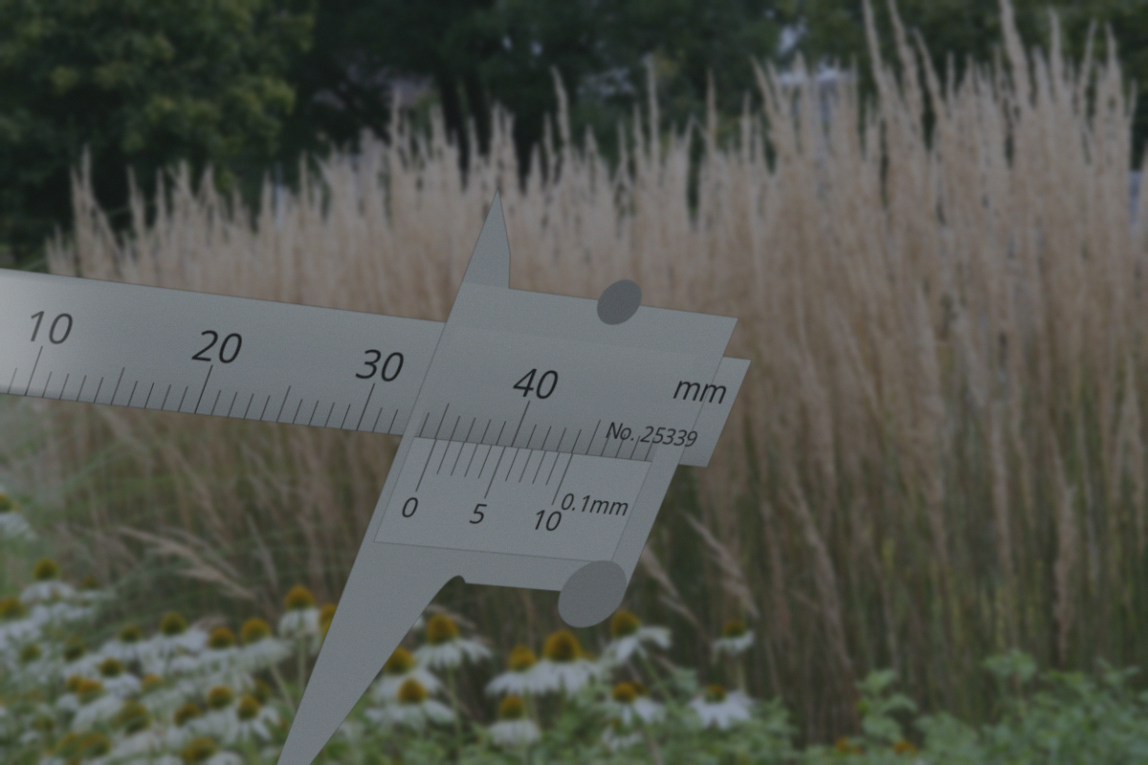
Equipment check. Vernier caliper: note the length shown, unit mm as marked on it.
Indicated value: 35.1 mm
